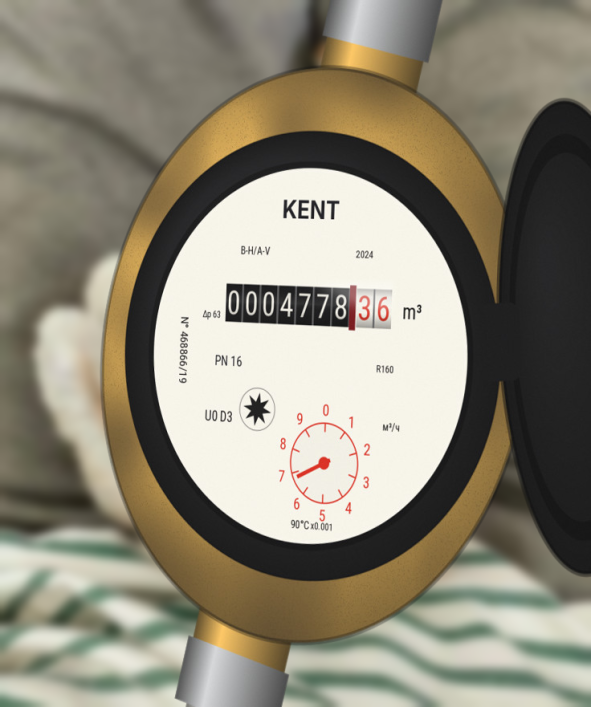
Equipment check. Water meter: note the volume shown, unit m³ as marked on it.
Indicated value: 4778.366 m³
